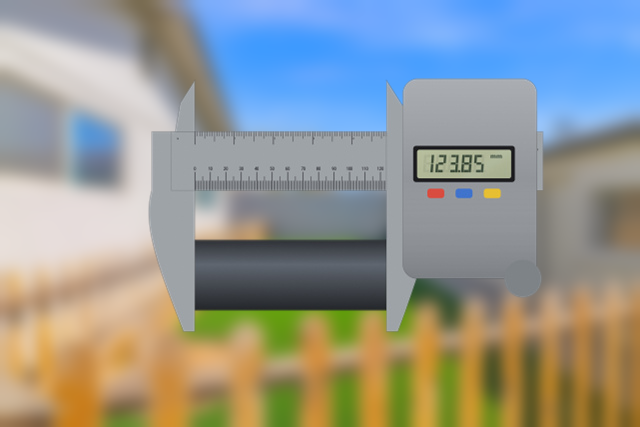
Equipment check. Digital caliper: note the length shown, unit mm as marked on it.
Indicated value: 123.85 mm
